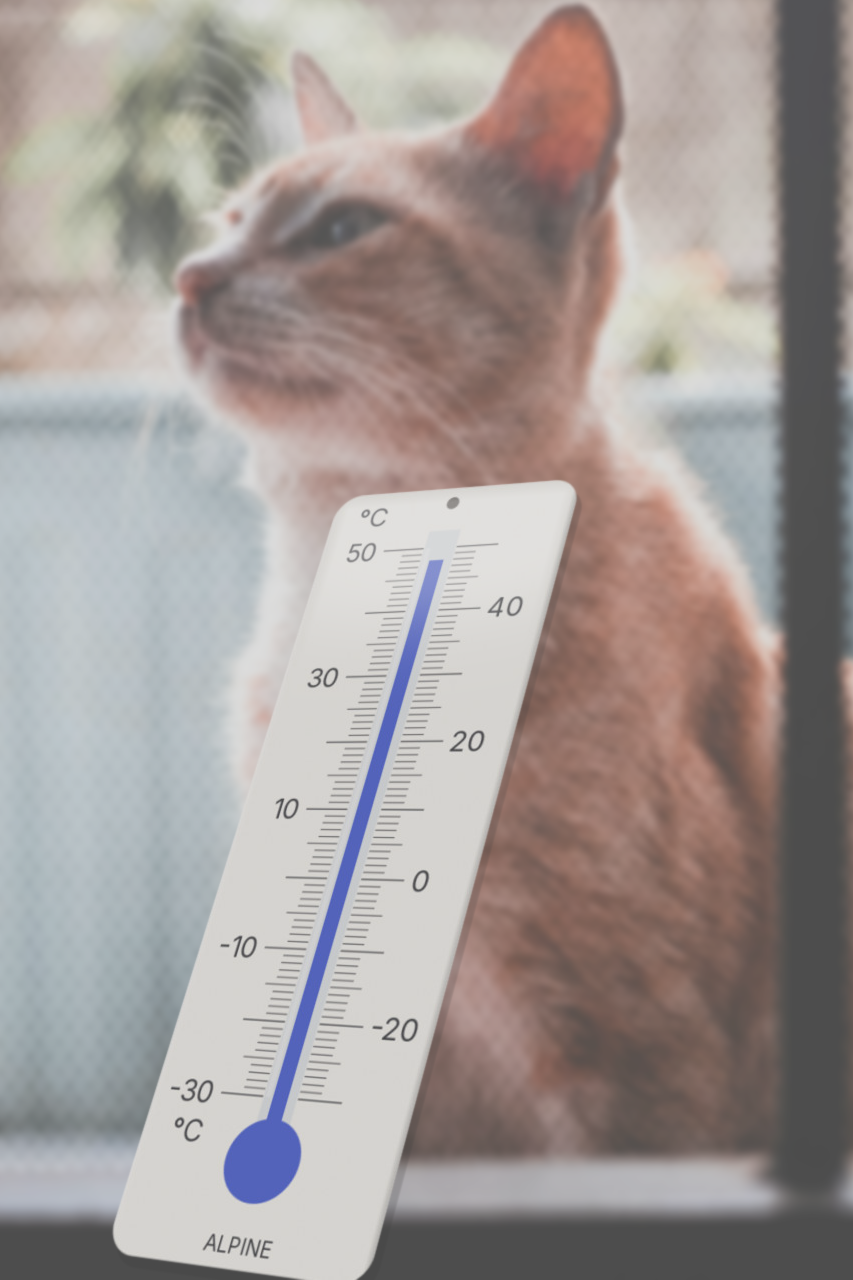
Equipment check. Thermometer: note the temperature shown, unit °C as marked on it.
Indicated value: 48 °C
